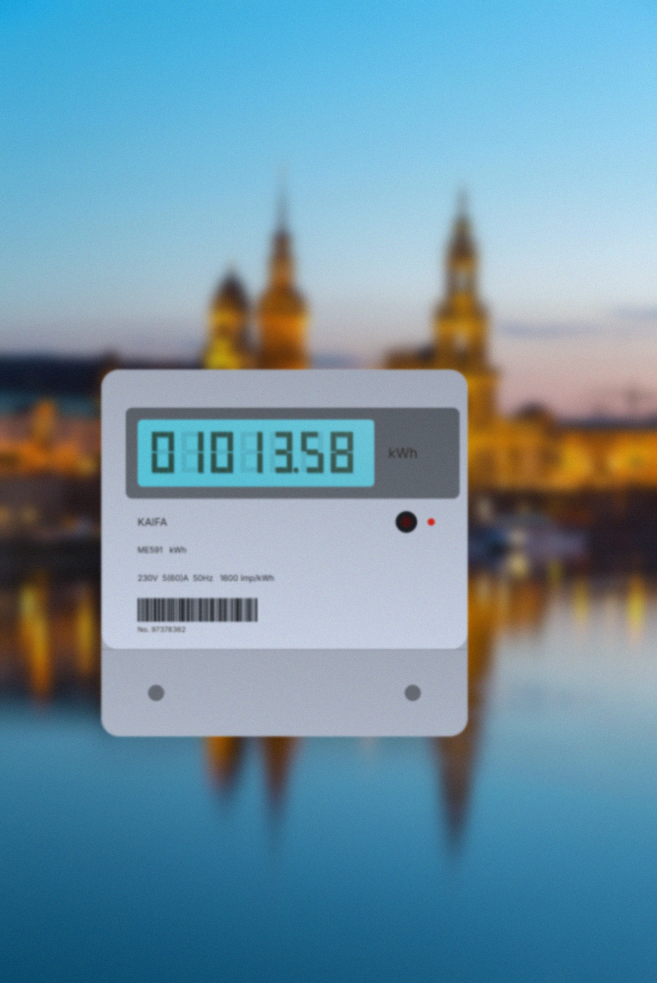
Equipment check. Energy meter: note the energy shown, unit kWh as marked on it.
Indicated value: 1013.58 kWh
